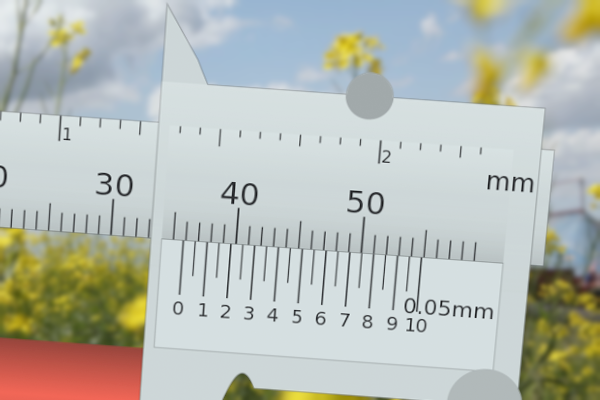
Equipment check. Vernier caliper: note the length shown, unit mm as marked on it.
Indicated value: 35.8 mm
